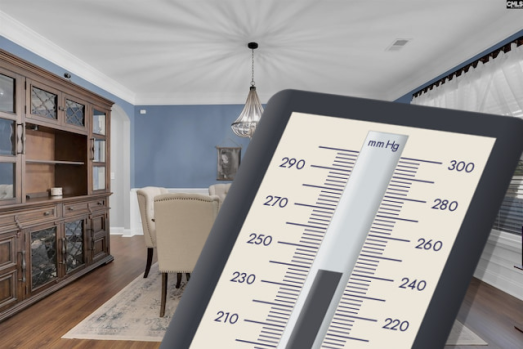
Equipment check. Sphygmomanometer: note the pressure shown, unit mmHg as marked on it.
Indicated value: 240 mmHg
